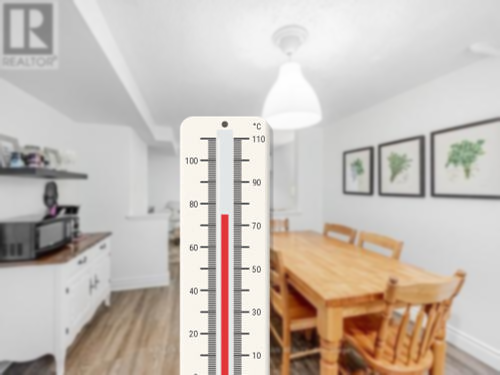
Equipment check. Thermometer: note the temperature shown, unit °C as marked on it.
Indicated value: 75 °C
